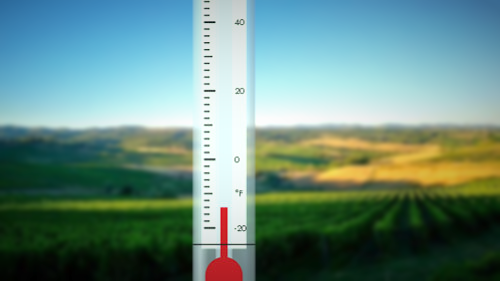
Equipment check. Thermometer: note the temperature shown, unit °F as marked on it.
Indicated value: -14 °F
